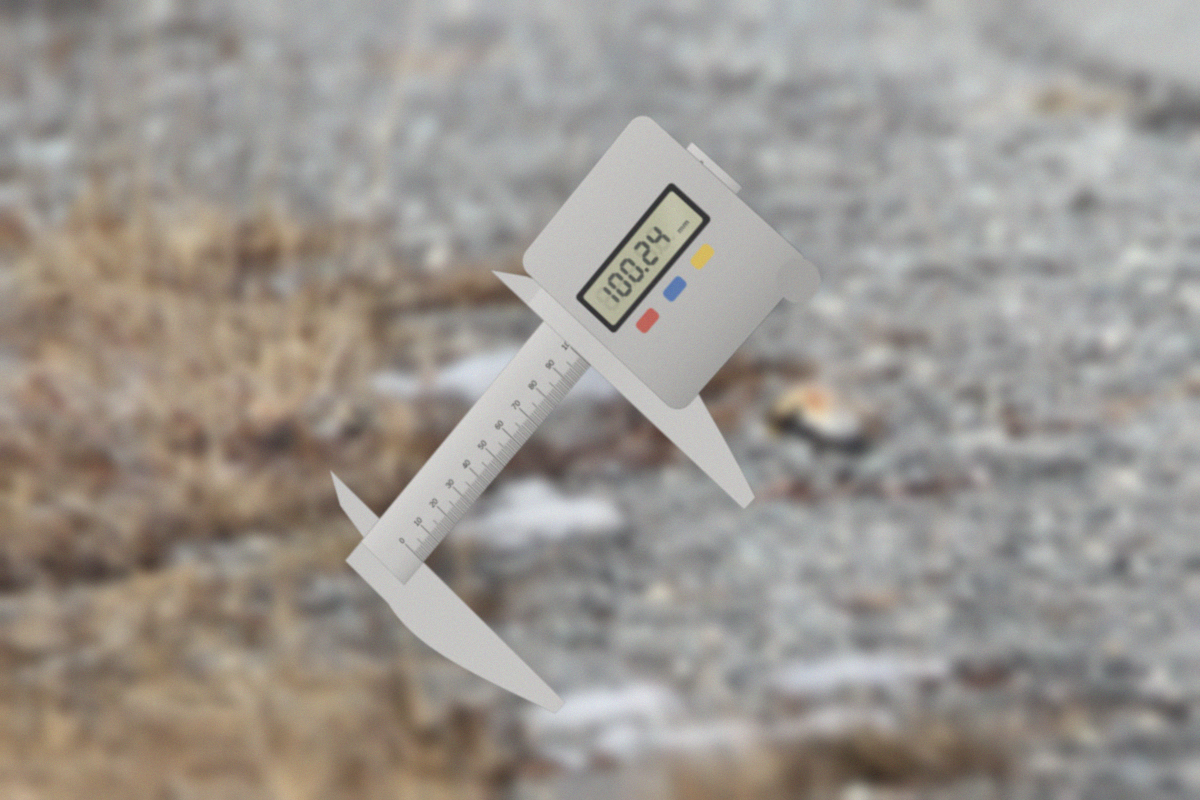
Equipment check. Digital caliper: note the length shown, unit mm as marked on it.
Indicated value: 100.24 mm
